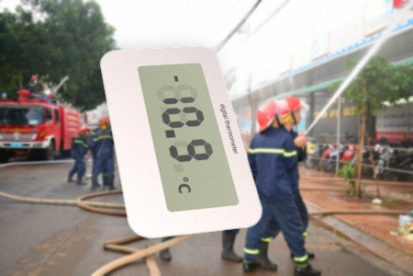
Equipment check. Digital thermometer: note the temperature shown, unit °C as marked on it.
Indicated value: -10.9 °C
